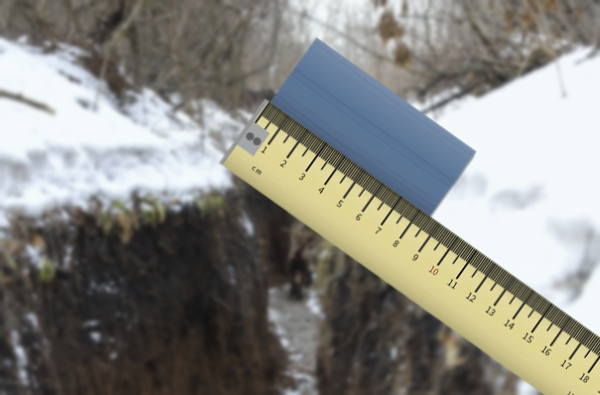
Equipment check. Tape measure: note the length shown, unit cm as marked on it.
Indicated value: 8.5 cm
